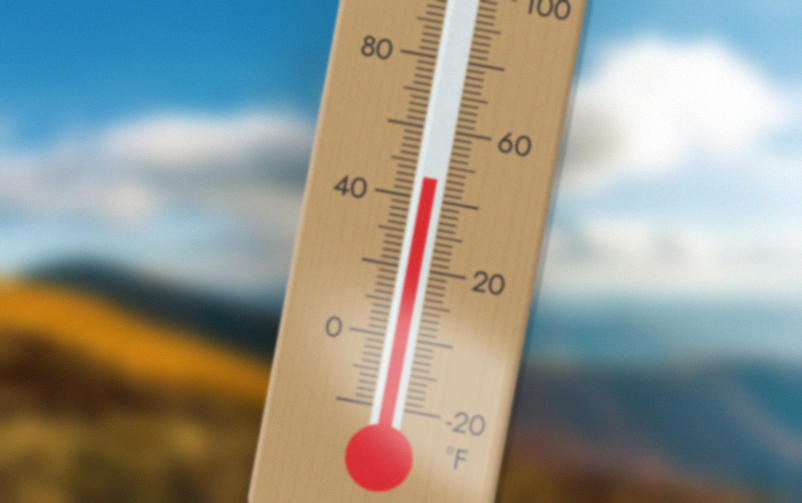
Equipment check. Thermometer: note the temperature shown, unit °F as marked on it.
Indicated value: 46 °F
